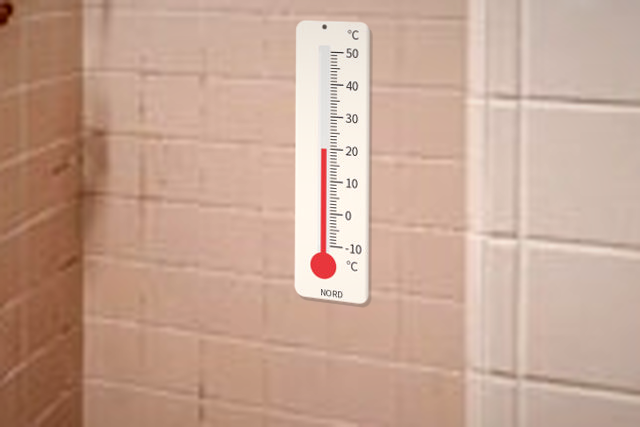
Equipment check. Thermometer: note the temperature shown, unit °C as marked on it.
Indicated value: 20 °C
